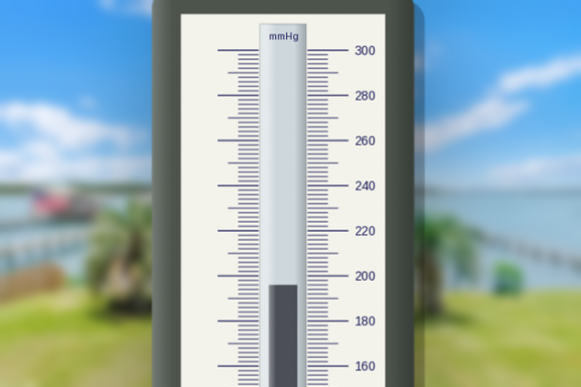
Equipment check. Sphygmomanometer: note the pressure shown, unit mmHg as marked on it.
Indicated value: 196 mmHg
